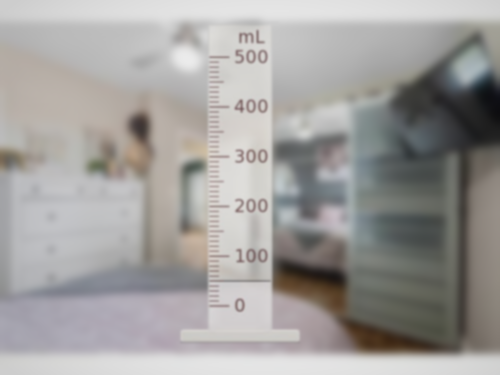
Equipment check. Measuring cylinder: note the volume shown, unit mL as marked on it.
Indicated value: 50 mL
